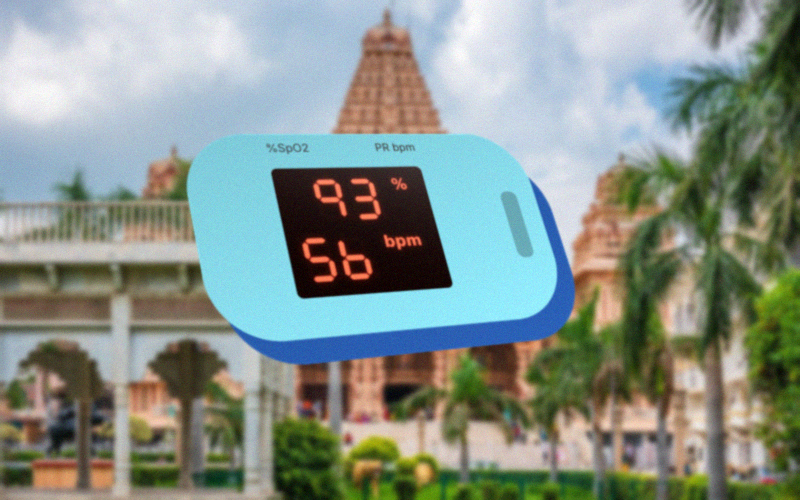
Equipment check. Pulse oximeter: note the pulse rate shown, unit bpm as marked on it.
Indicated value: 56 bpm
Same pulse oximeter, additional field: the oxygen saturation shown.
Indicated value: 93 %
